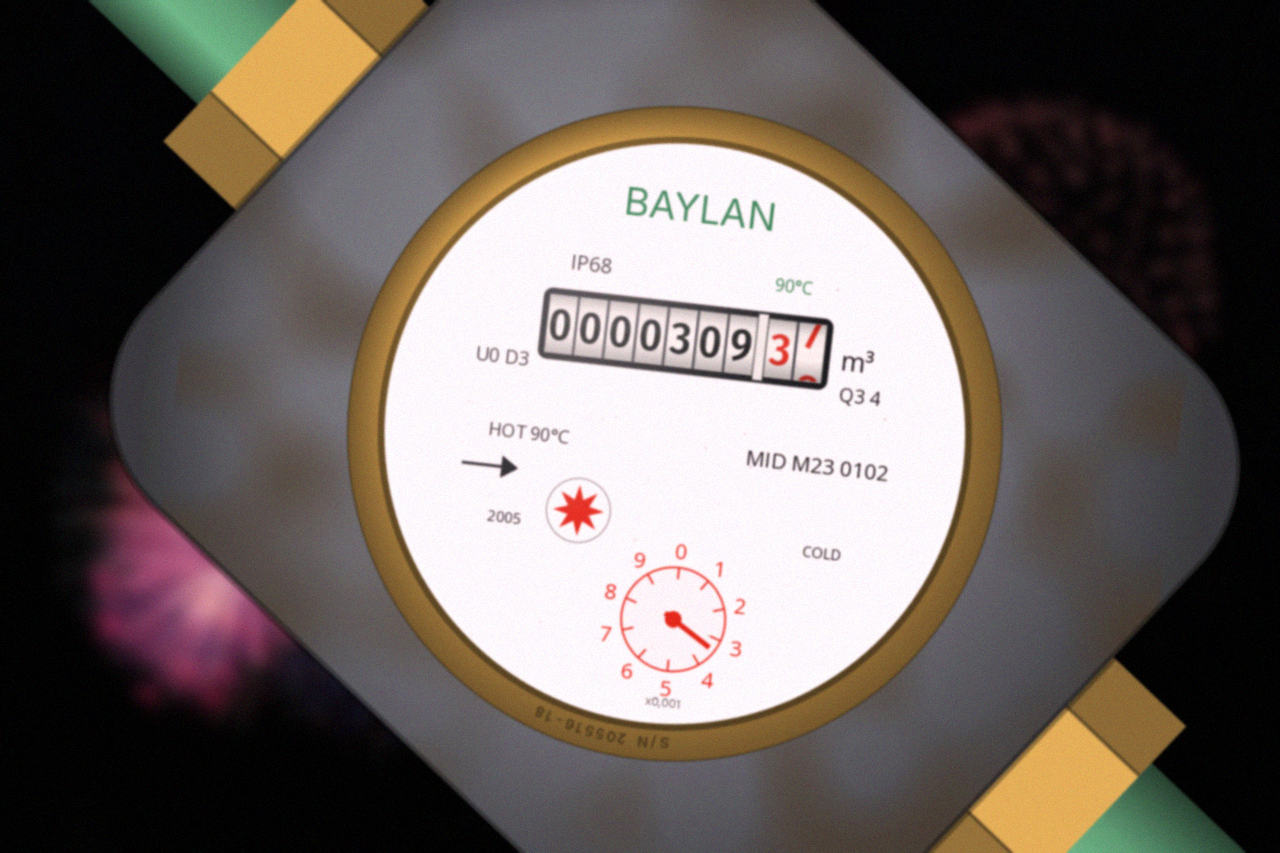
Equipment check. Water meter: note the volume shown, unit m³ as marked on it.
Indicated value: 309.373 m³
